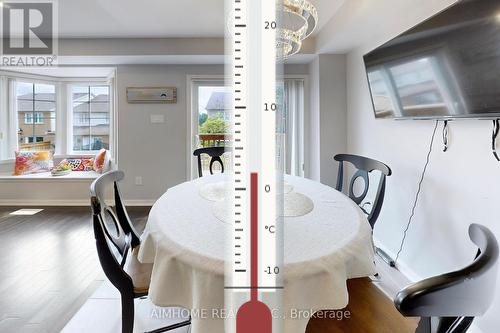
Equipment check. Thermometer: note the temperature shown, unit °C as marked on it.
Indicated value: 2 °C
